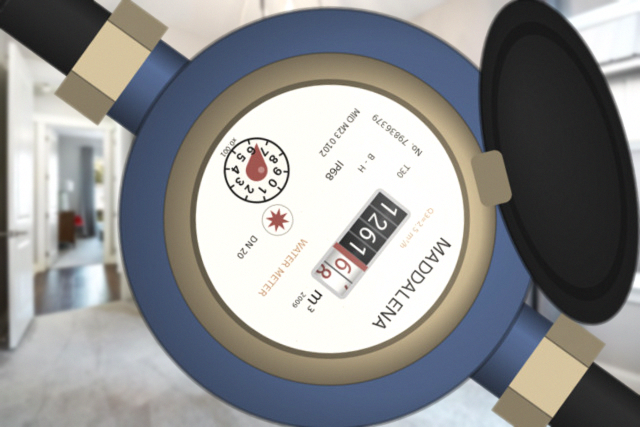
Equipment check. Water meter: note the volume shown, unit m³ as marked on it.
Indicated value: 1261.676 m³
